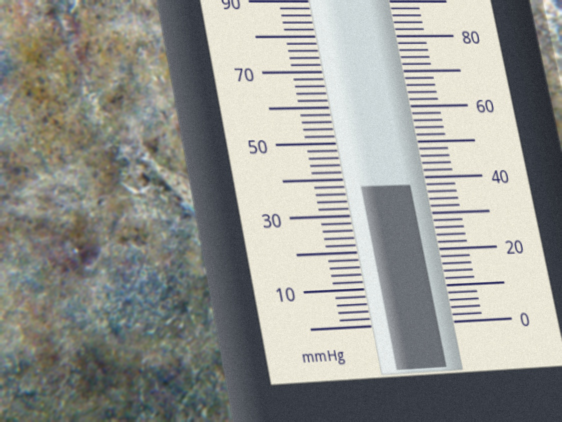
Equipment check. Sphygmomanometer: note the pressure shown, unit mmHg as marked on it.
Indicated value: 38 mmHg
